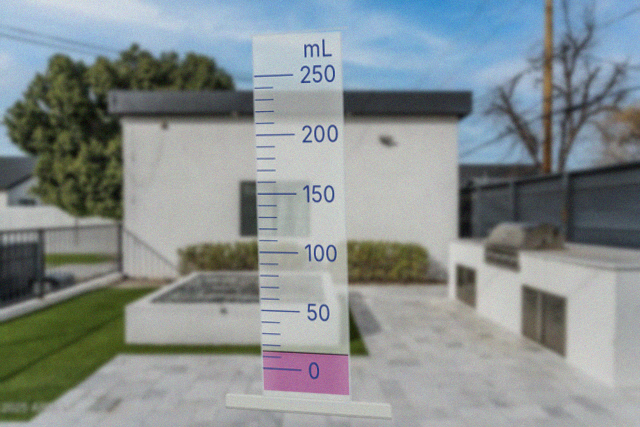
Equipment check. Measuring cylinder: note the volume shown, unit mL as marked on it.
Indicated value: 15 mL
